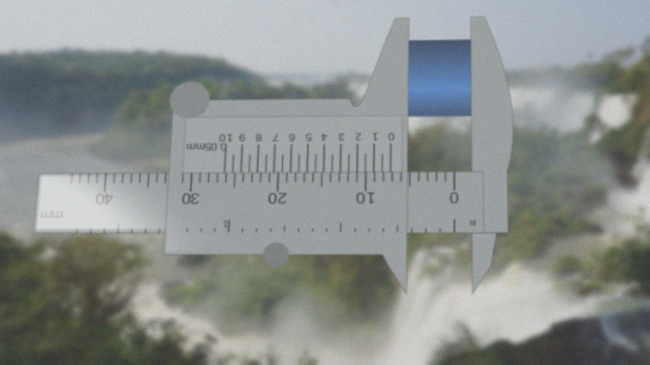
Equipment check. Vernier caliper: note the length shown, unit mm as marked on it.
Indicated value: 7.2 mm
